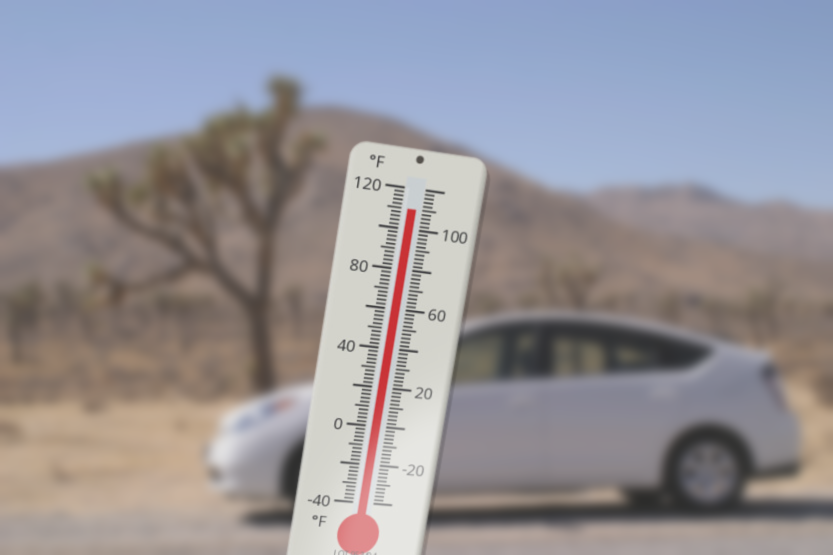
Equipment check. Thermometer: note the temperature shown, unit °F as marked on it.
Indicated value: 110 °F
